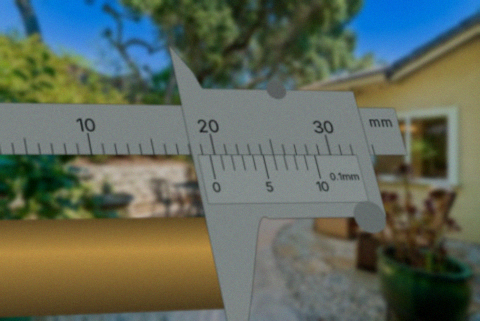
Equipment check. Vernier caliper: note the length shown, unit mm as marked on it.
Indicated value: 19.6 mm
